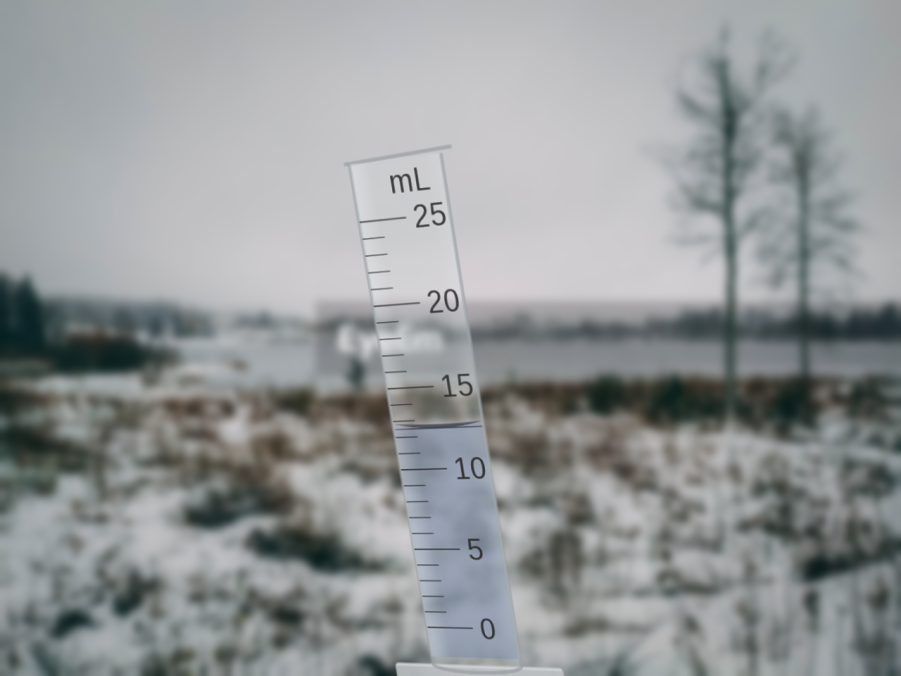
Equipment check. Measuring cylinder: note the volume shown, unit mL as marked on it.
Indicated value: 12.5 mL
